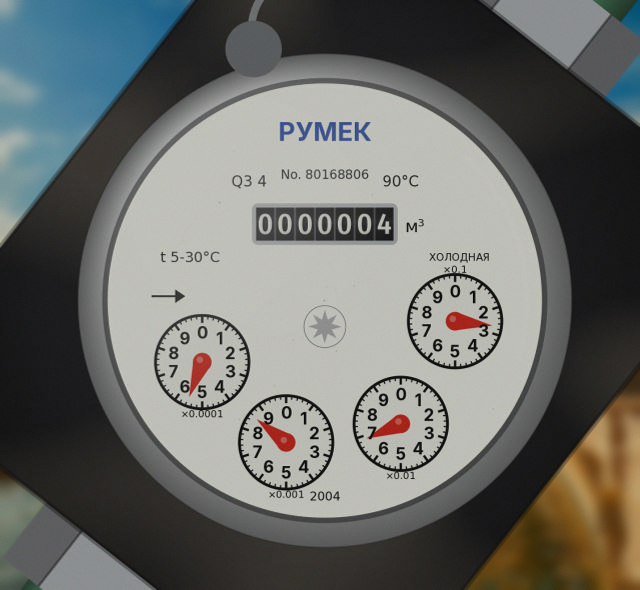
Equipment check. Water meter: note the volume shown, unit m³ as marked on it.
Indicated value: 4.2685 m³
